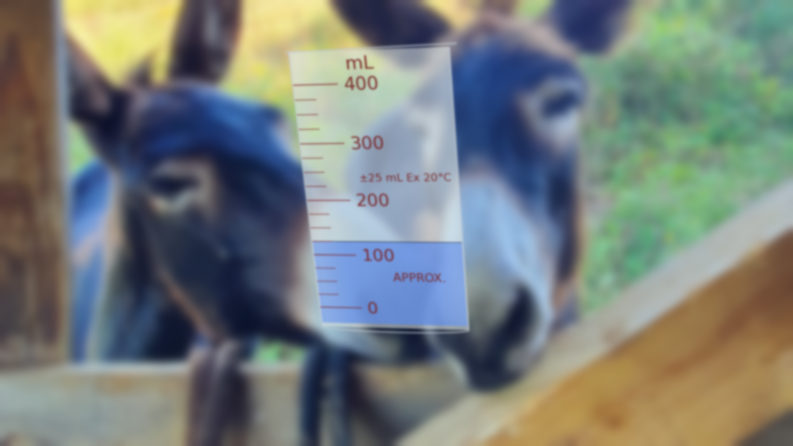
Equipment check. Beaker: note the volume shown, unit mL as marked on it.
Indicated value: 125 mL
